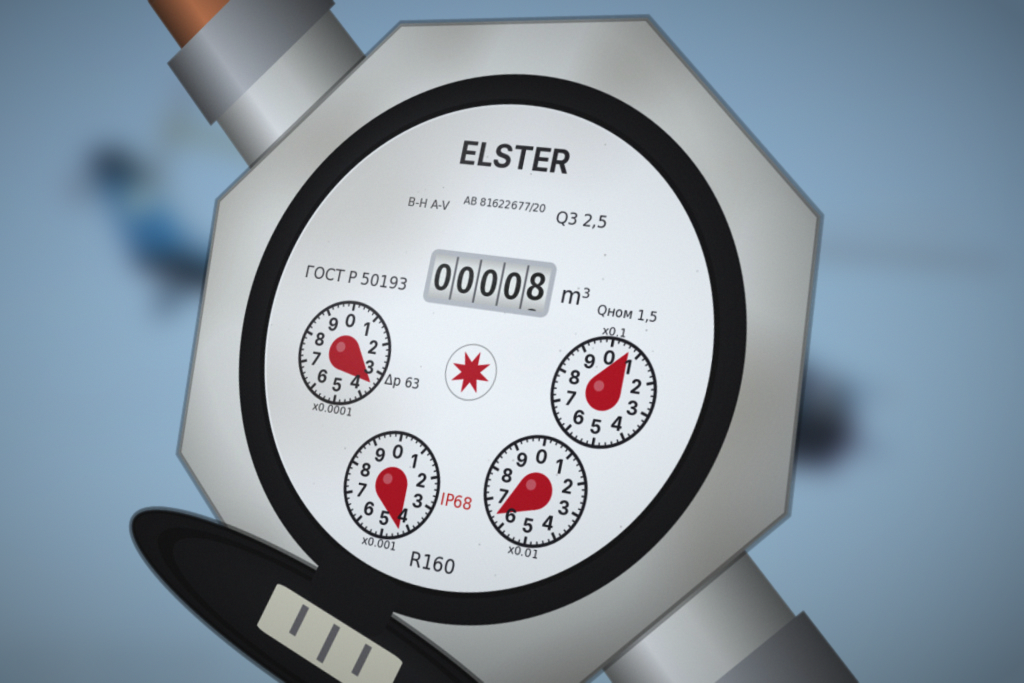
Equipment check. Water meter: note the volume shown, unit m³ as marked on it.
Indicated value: 8.0643 m³
